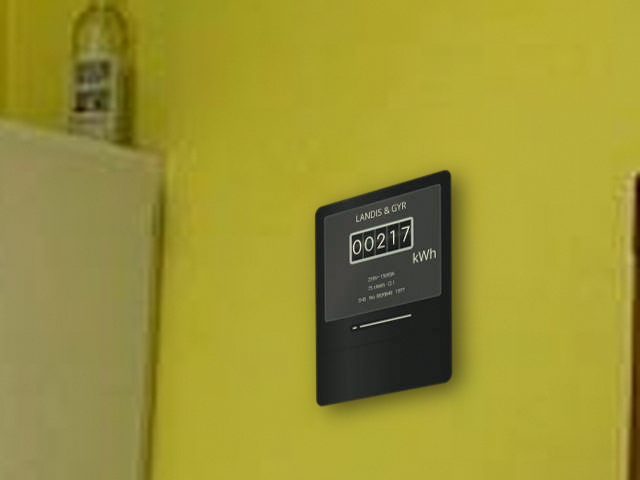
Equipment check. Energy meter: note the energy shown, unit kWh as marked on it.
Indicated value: 217 kWh
